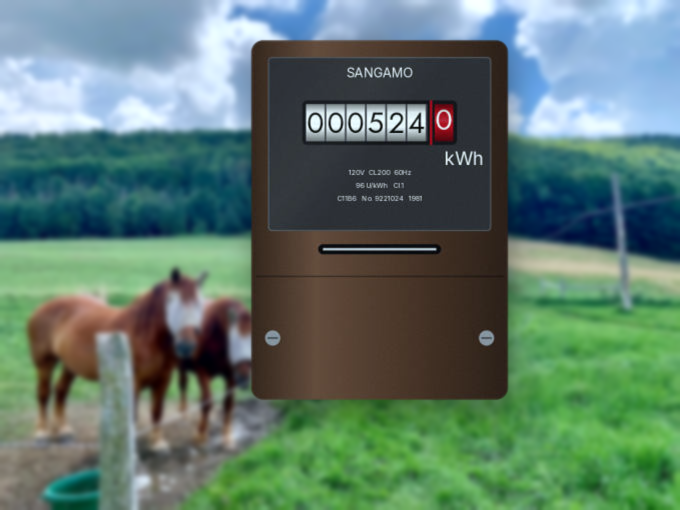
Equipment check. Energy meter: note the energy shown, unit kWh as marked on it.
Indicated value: 524.0 kWh
